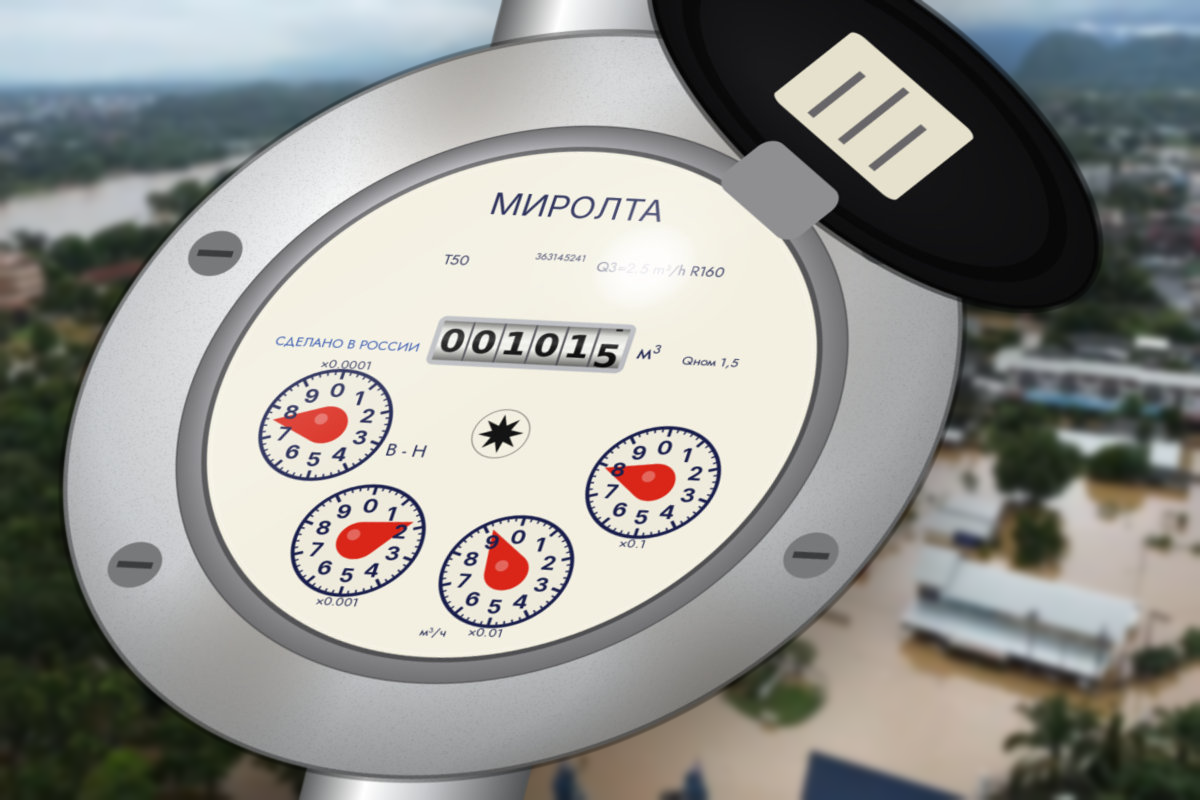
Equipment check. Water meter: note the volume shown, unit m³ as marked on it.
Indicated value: 1014.7917 m³
